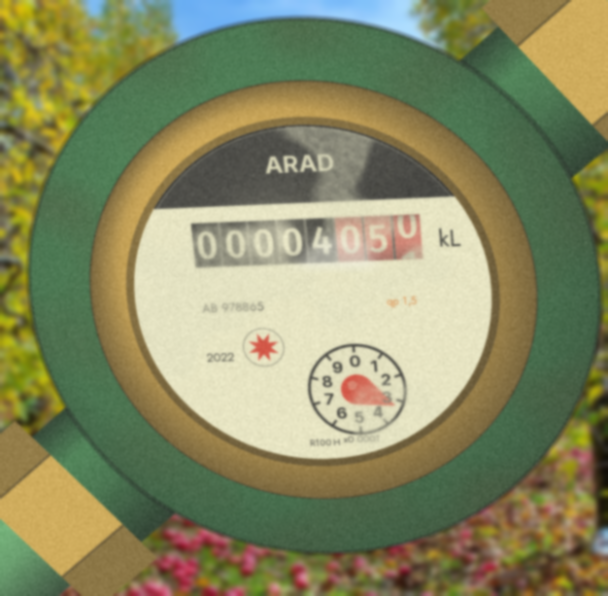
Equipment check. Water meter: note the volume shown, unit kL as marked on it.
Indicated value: 4.0503 kL
